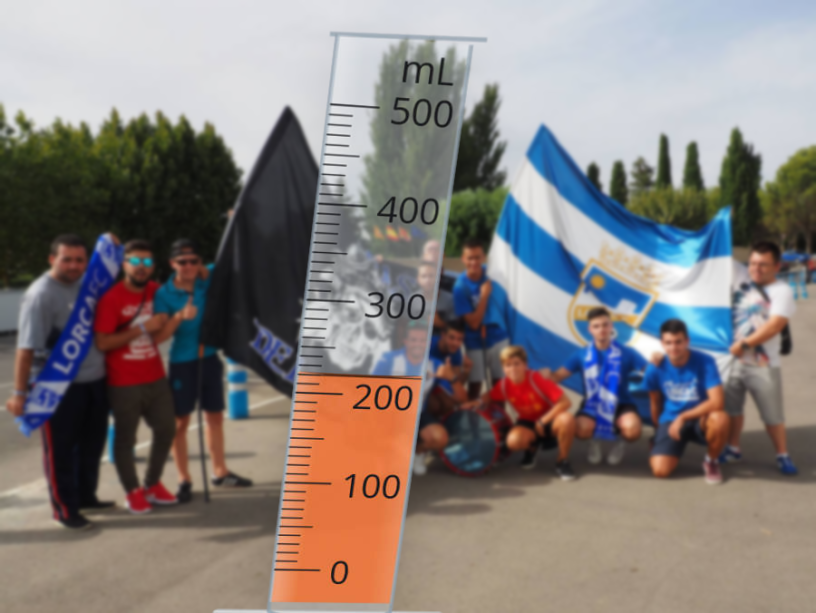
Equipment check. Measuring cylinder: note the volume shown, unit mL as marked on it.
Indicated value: 220 mL
